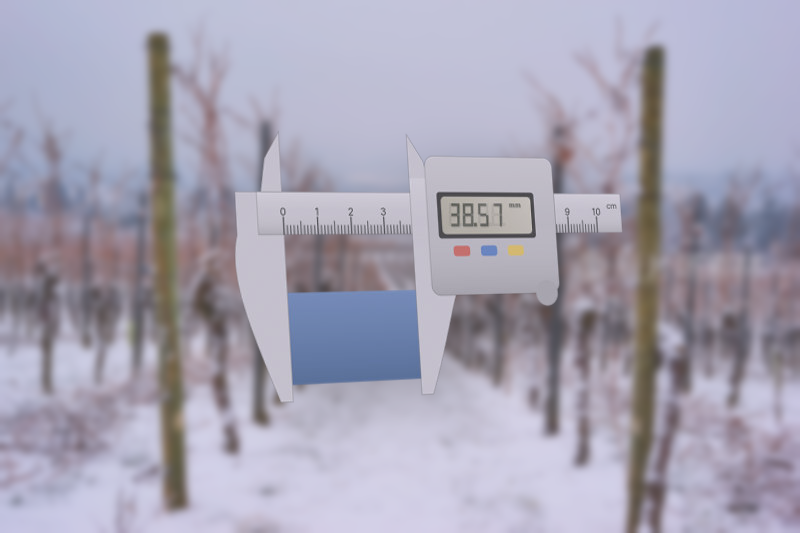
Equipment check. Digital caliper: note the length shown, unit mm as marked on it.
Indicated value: 38.57 mm
